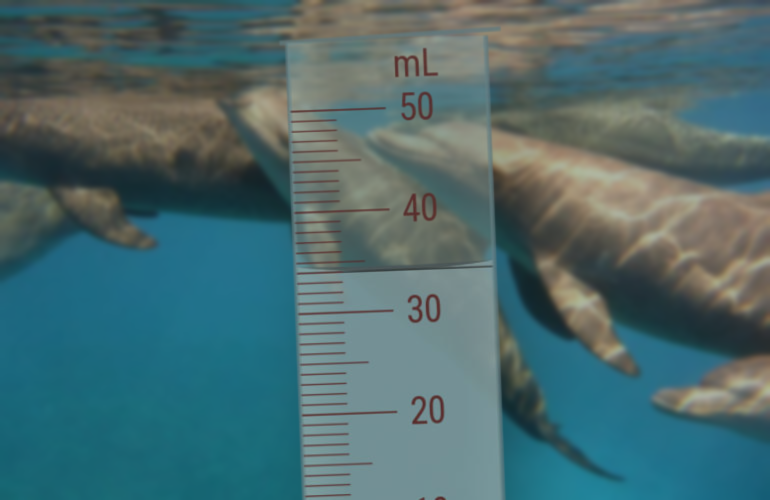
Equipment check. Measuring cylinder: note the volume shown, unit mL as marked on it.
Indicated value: 34 mL
